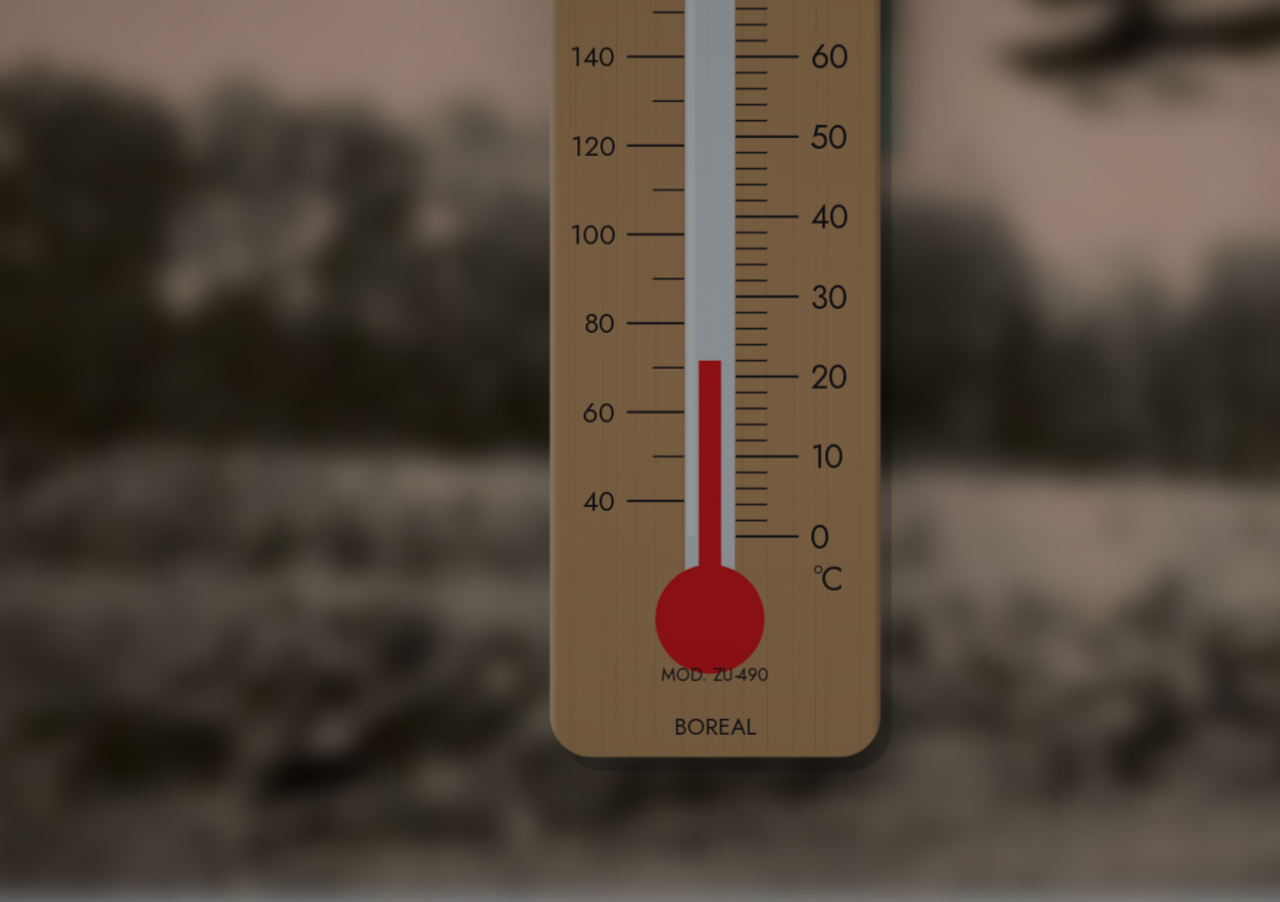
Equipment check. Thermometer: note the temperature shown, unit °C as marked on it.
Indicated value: 22 °C
